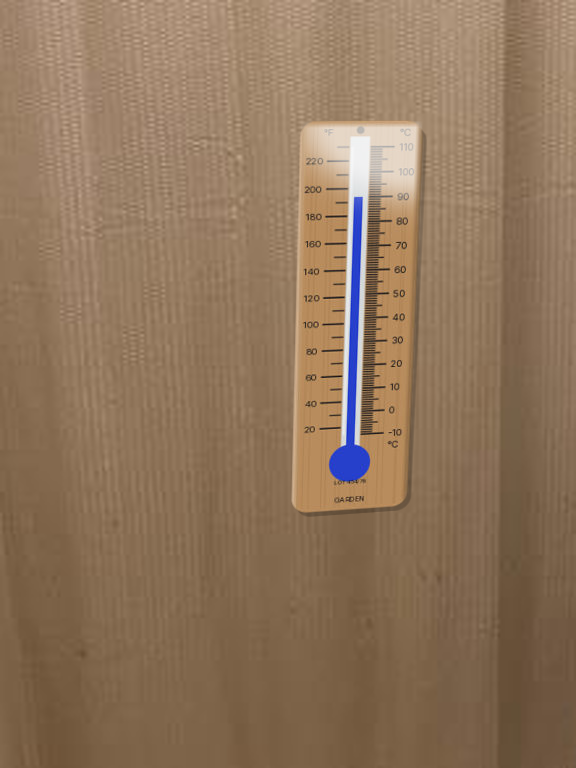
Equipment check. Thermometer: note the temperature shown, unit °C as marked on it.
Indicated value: 90 °C
